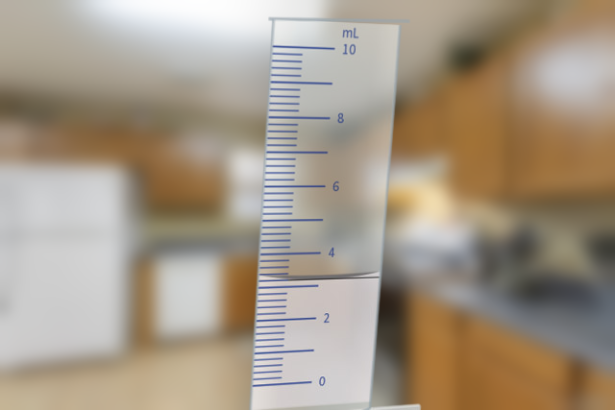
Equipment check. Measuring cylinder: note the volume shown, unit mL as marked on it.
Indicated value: 3.2 mL
